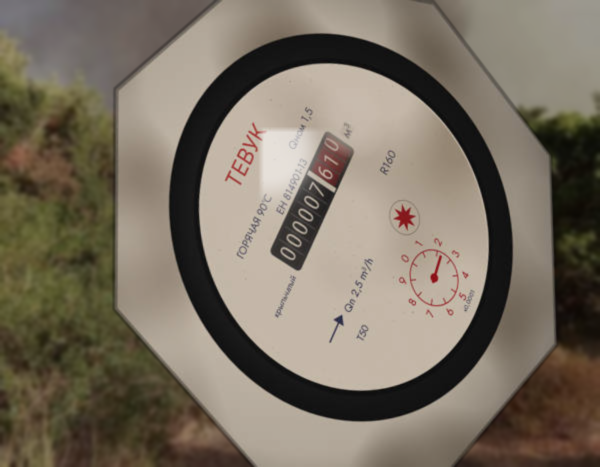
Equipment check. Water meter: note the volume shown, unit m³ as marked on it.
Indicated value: 7.6102 m³
